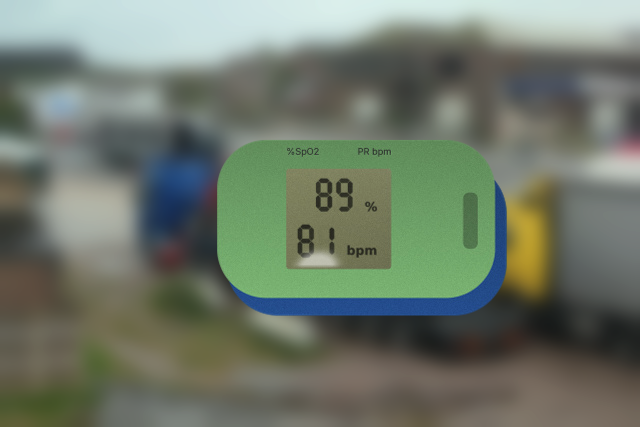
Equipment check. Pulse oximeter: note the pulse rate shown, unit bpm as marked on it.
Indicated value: 81 bpm
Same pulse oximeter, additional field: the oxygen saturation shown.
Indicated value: 89 %
